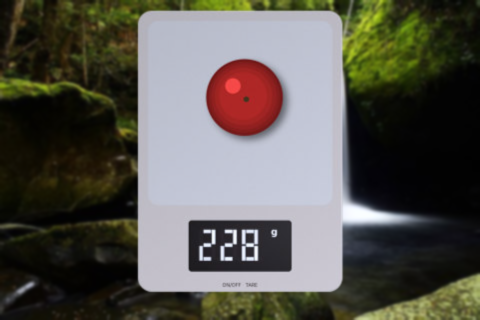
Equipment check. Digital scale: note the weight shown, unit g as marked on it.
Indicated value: 228 g
